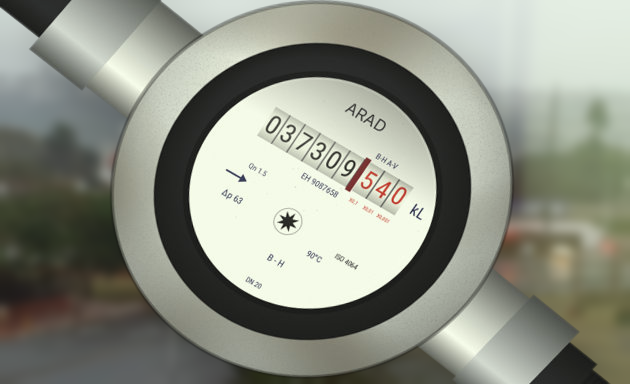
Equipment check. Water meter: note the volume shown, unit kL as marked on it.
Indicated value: 37309.540 kL
